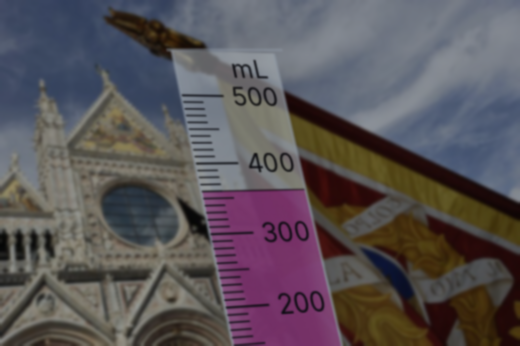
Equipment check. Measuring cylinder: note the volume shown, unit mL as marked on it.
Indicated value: 360 mL
